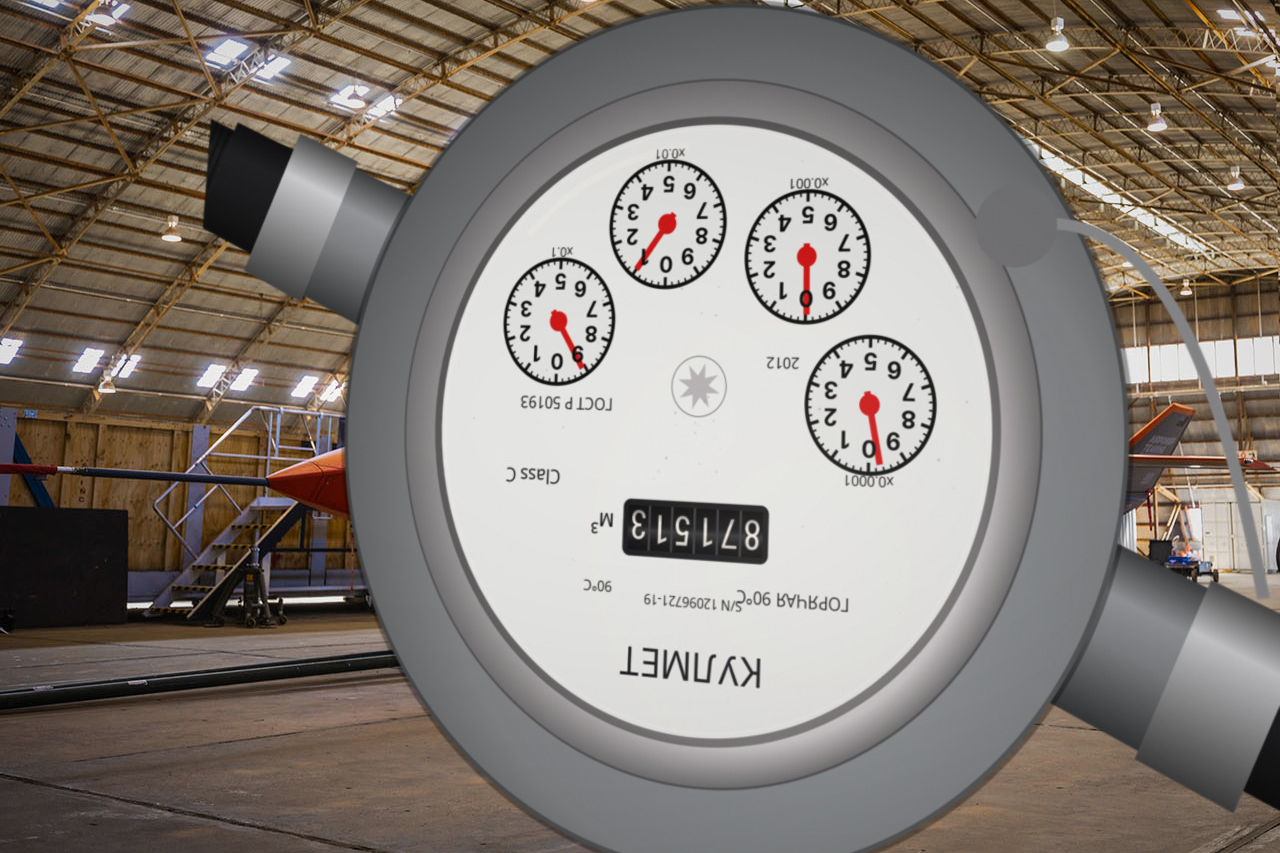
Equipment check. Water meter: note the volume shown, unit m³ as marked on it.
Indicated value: 871512.9099 m³
